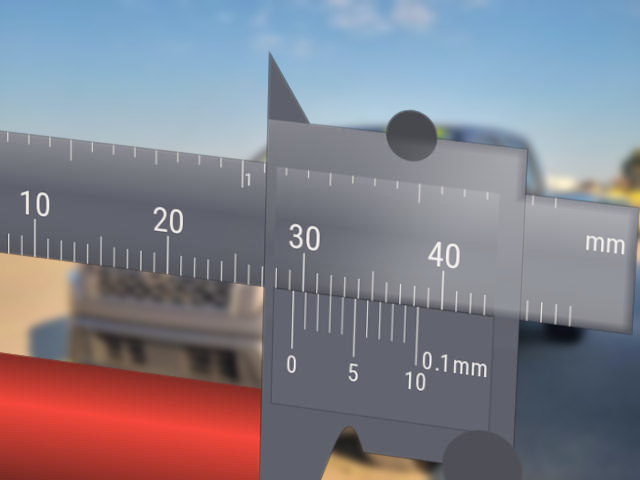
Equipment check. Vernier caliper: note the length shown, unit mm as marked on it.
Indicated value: 29.3 mm
